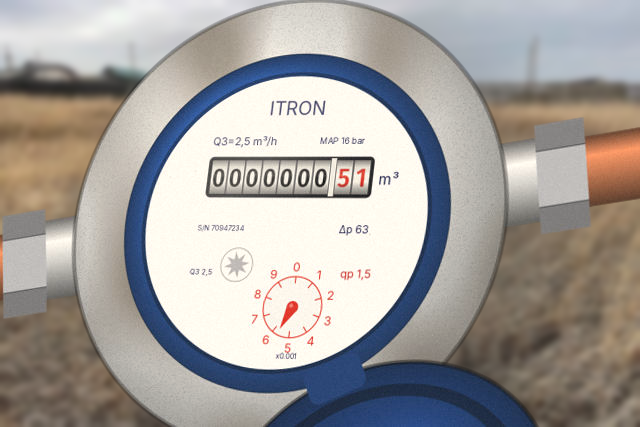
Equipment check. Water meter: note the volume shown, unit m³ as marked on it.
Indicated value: 0.515 m³
